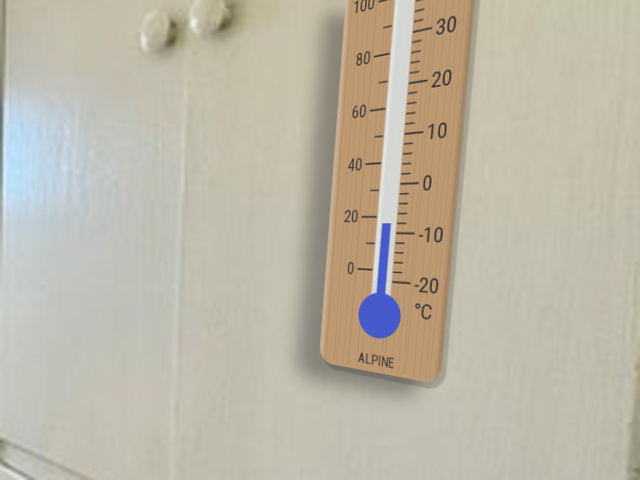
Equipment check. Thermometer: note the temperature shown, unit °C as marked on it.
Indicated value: -8 °C
